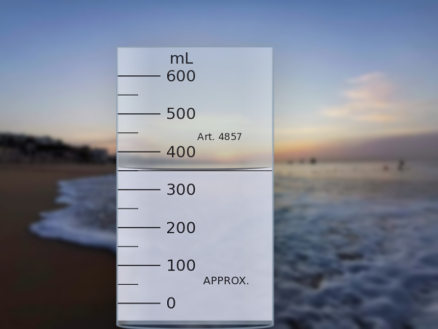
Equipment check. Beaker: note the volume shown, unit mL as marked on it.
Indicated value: 350 mL
